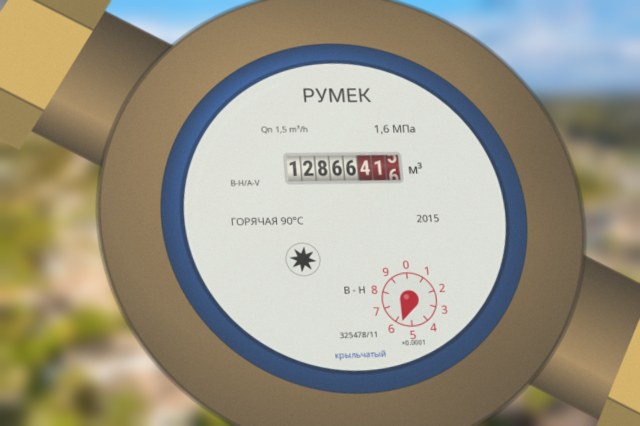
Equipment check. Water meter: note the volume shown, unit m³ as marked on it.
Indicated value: 12866.4155 m³
